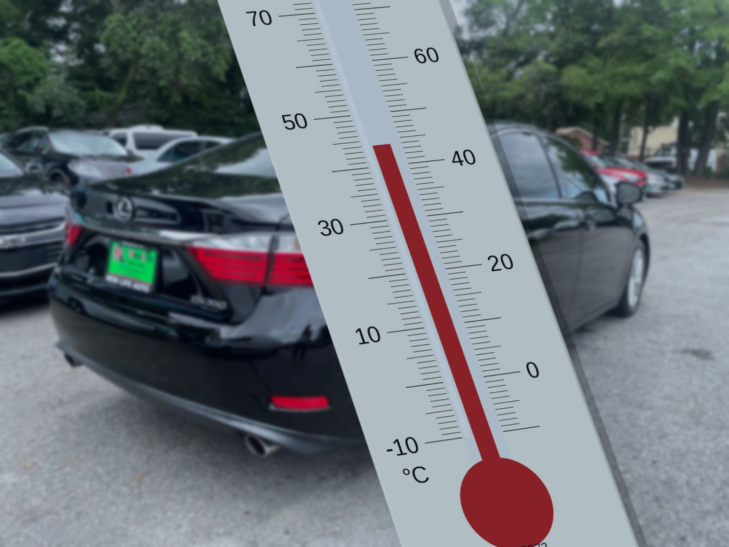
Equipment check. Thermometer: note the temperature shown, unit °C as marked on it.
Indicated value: 44 °C
